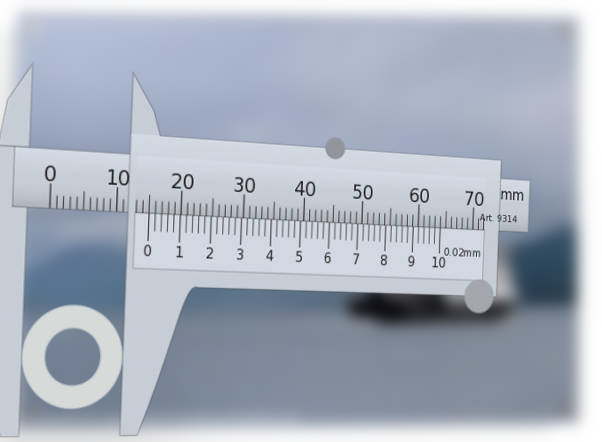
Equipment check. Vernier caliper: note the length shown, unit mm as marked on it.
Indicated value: 15.0 mm
